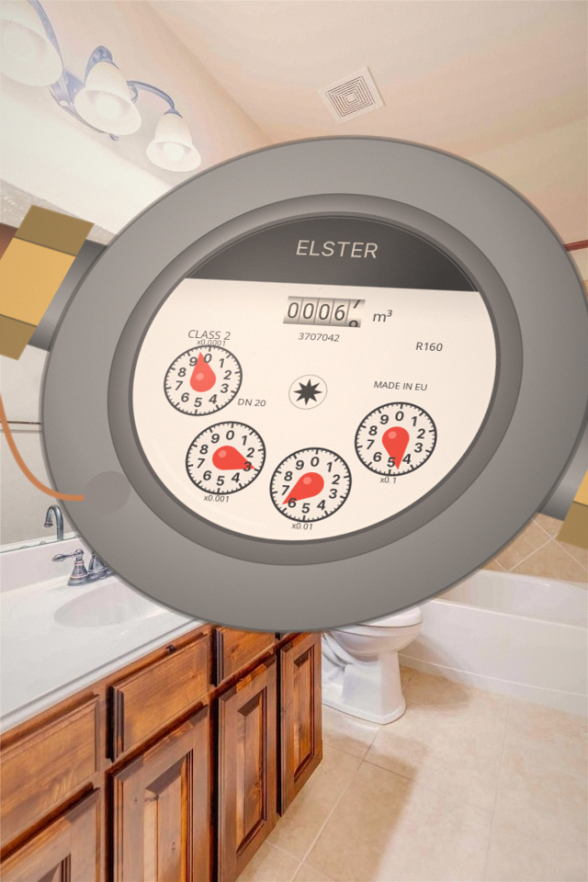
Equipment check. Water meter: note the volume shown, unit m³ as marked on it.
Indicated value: 67.4629 m³
